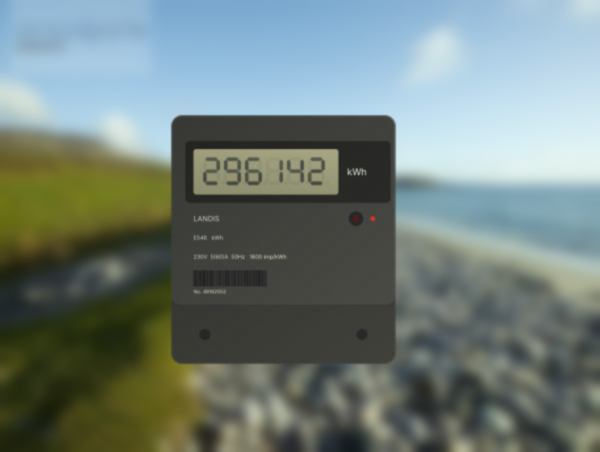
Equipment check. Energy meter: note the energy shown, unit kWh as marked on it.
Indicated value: 296142 kWh
